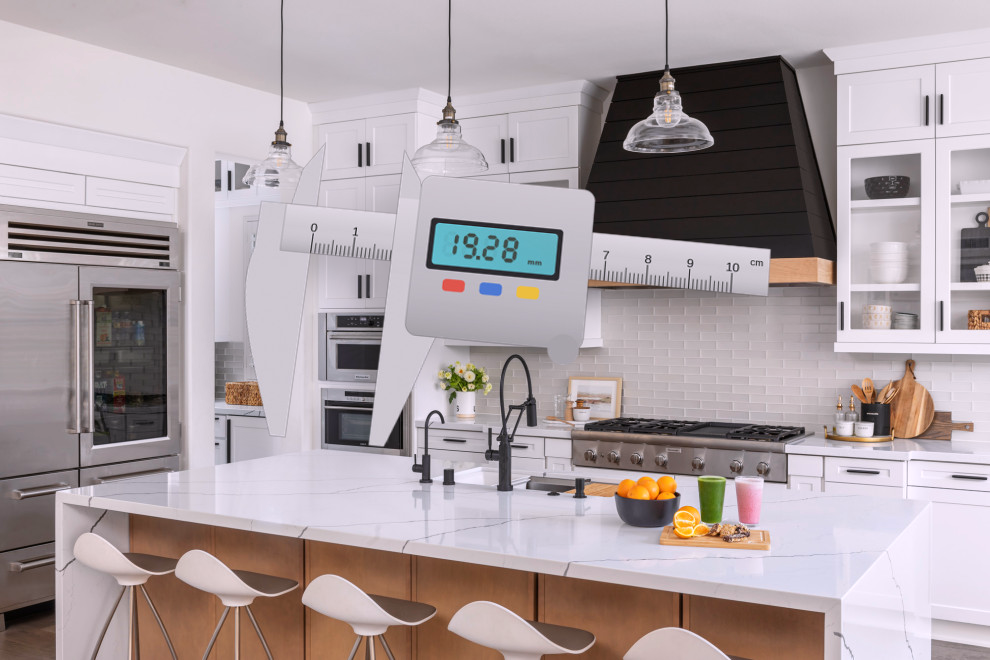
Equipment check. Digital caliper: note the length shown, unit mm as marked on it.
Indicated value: 19.28 mm
